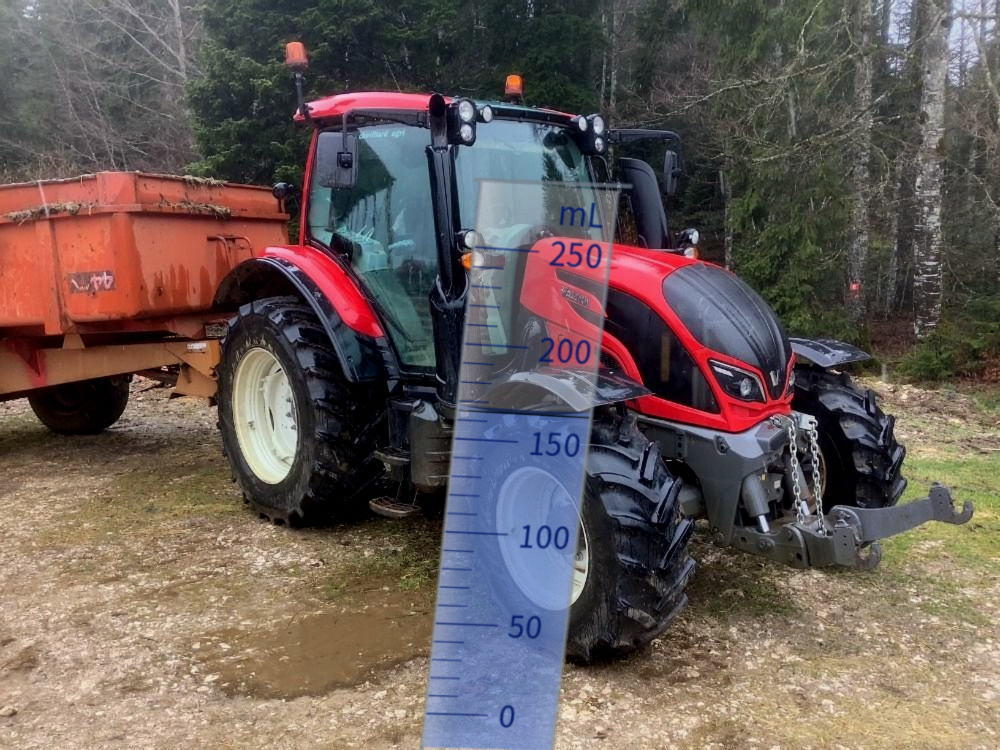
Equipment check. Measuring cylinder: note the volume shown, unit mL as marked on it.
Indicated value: 165 mL
